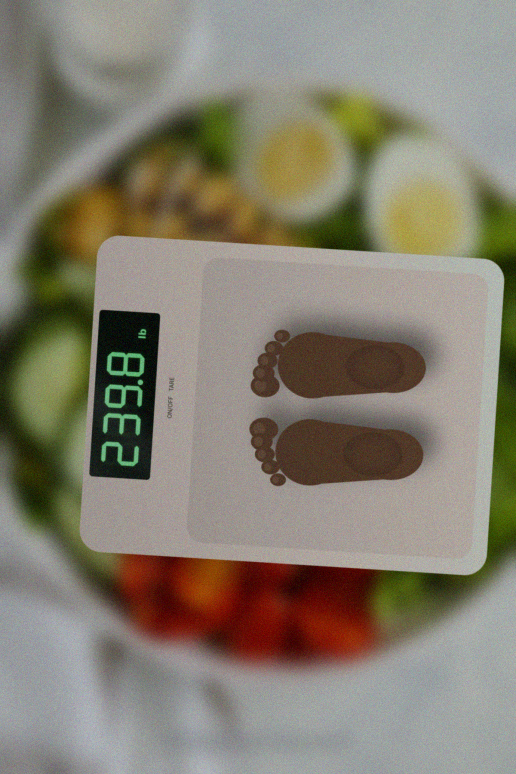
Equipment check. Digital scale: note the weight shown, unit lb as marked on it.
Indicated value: 239.8 lb
